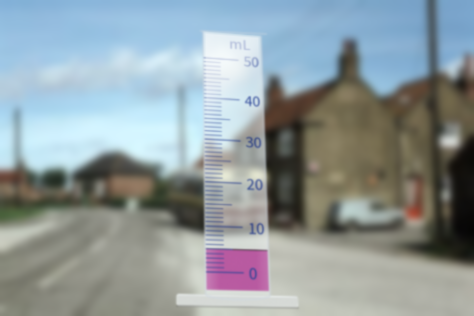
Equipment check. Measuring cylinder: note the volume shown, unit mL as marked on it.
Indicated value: 5 mL
